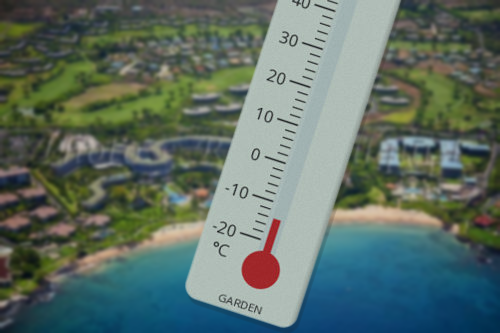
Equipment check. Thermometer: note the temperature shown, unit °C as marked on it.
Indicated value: -14 °C
